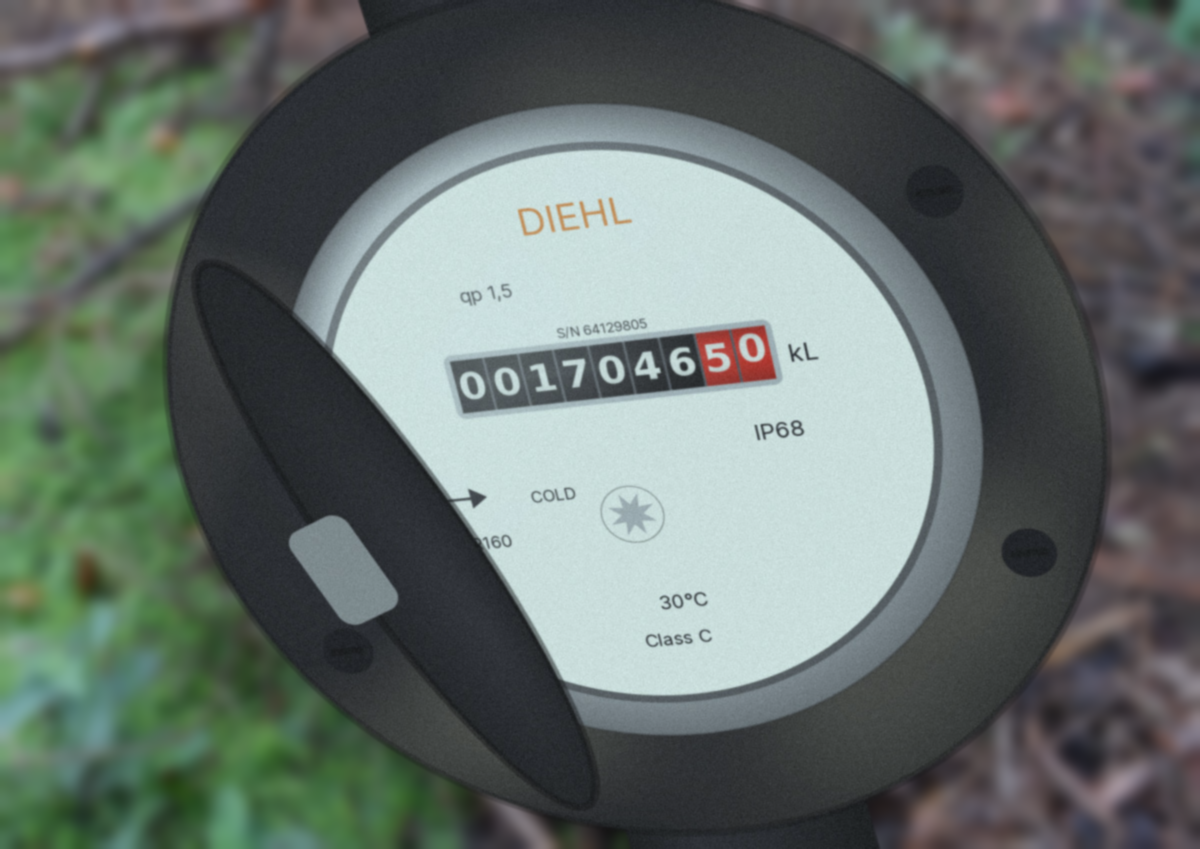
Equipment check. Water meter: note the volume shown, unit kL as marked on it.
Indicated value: 17046.50 kL
